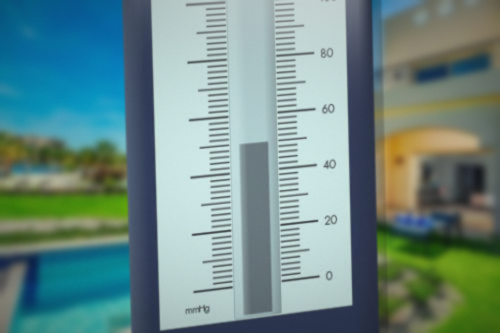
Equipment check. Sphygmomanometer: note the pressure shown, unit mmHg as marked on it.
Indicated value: 50 mmHg
